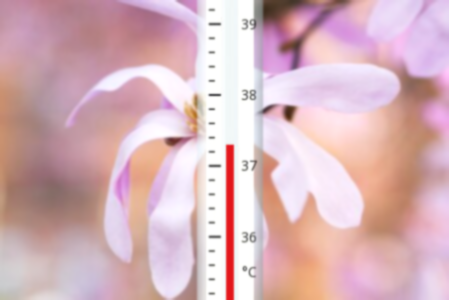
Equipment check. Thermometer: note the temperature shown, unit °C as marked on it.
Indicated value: 37.3 °C
